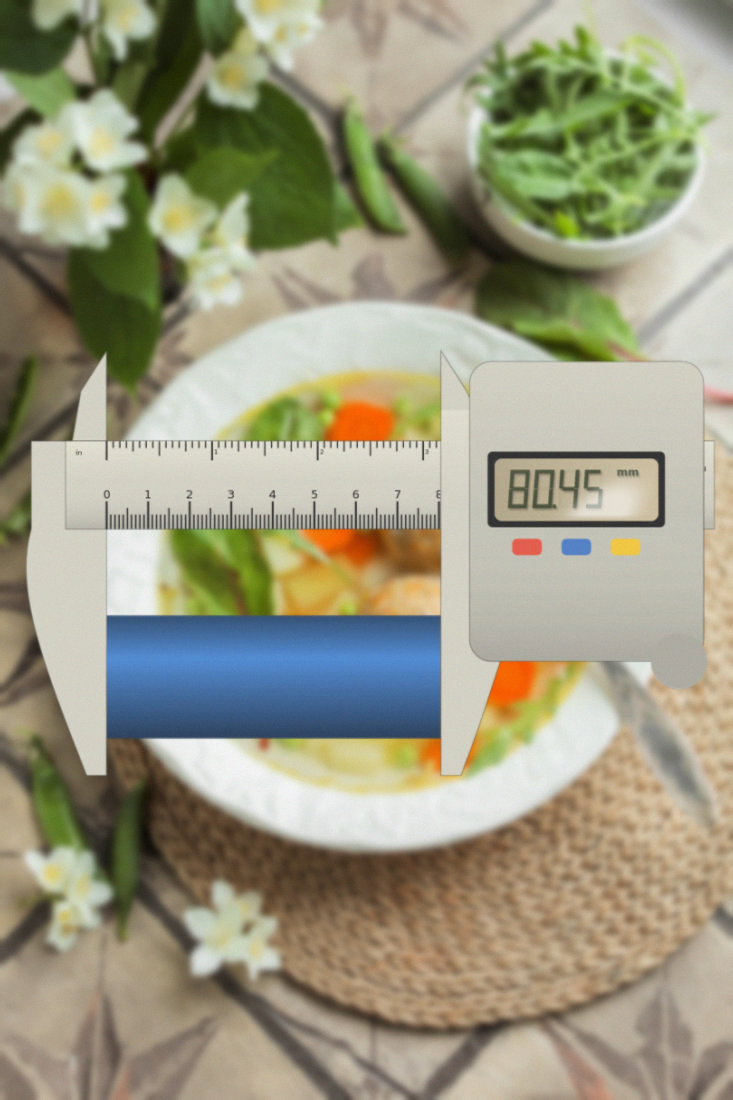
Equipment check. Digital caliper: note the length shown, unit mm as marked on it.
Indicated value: 80.45 mm
